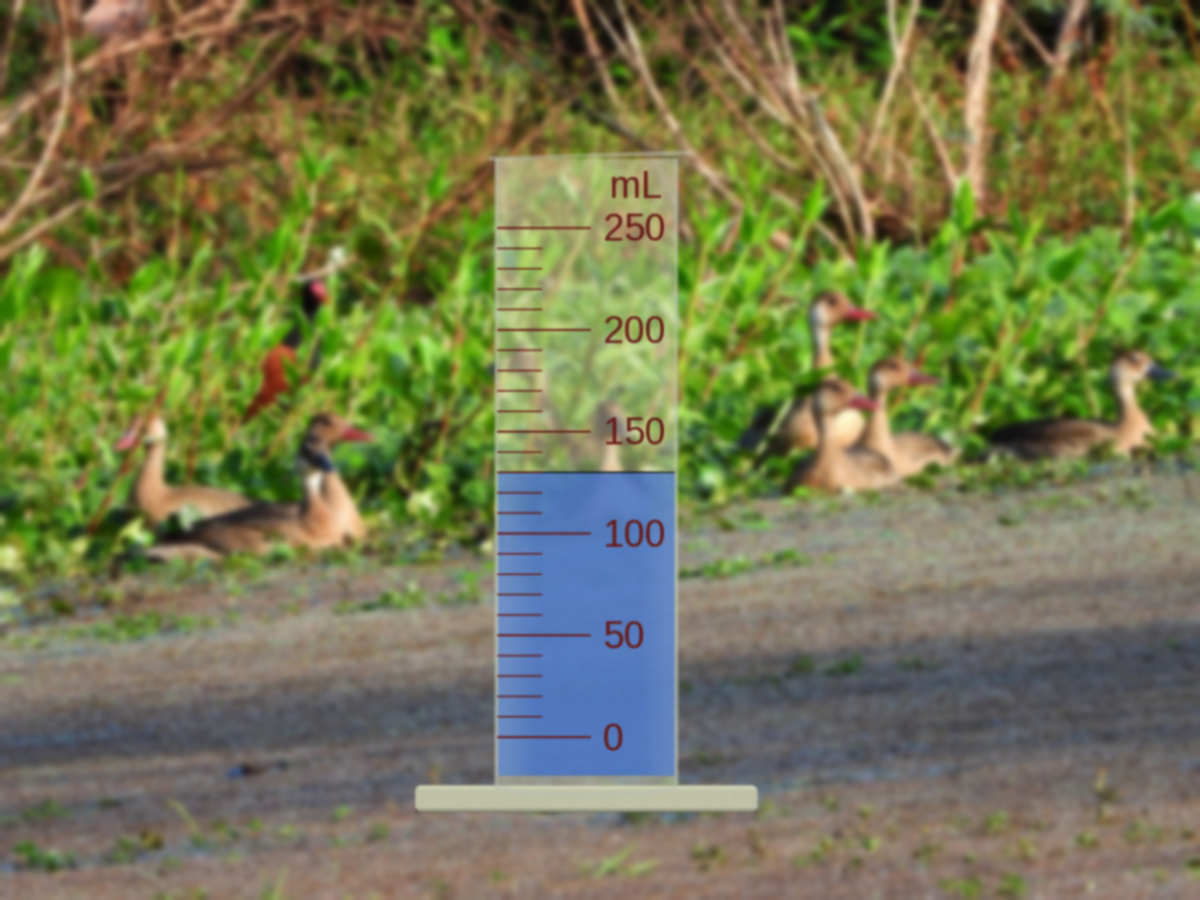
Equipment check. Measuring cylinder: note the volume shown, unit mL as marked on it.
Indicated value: 130 mL
